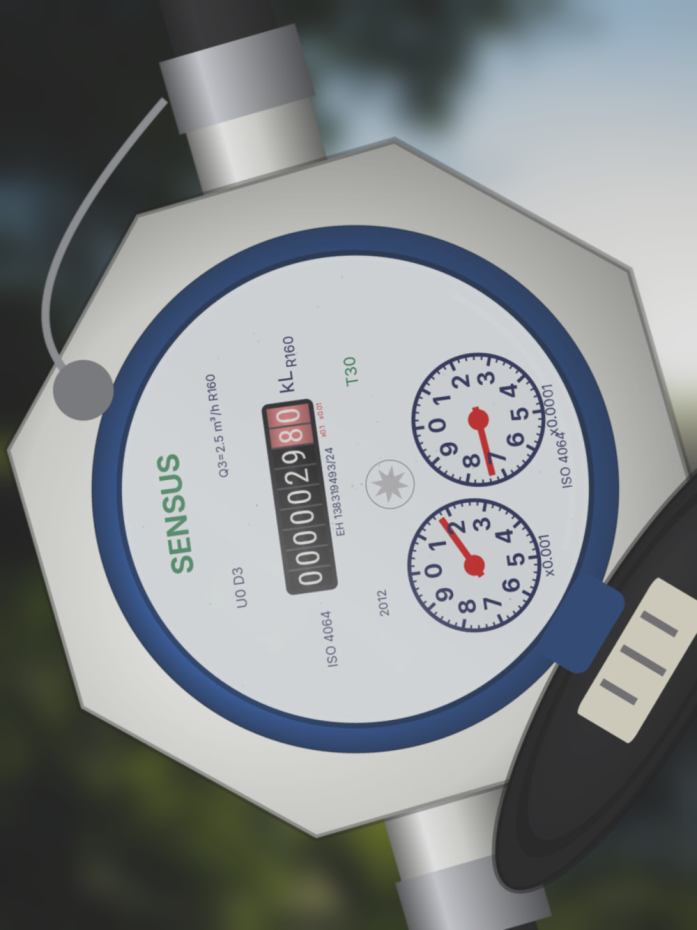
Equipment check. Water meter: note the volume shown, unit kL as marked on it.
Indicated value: 29.8017 kL
